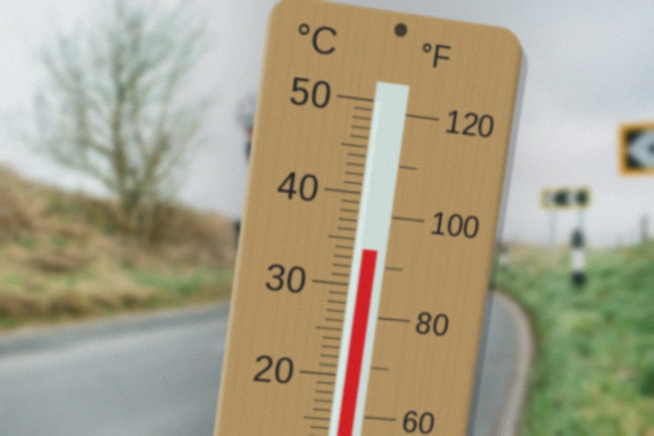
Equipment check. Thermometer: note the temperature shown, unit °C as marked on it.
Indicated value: 34 °C
